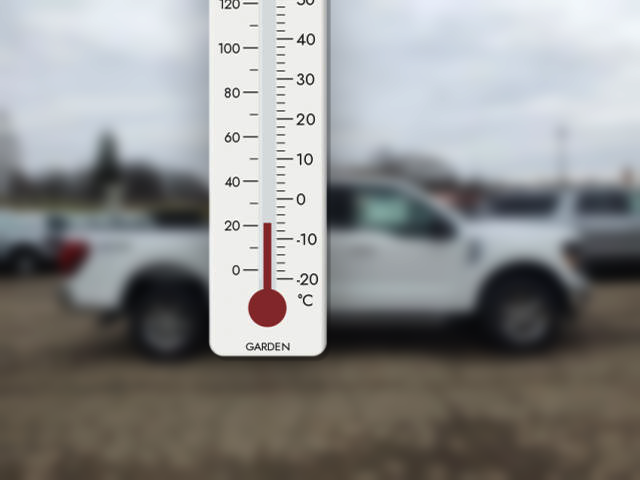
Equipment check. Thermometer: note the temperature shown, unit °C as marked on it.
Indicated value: -6 °C
